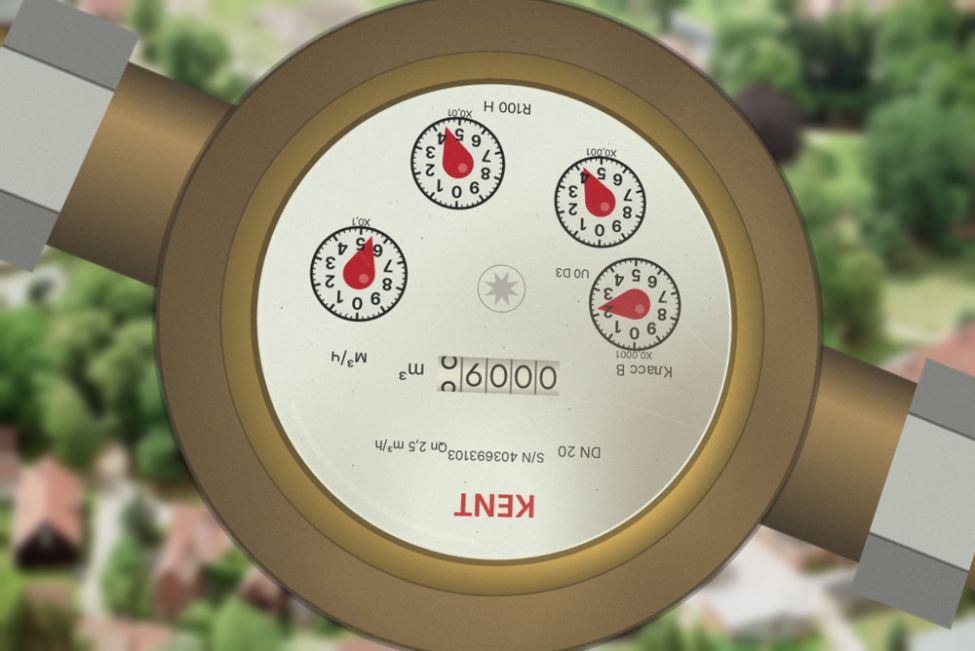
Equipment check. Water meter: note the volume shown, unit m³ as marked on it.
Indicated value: 98.5442 m³
